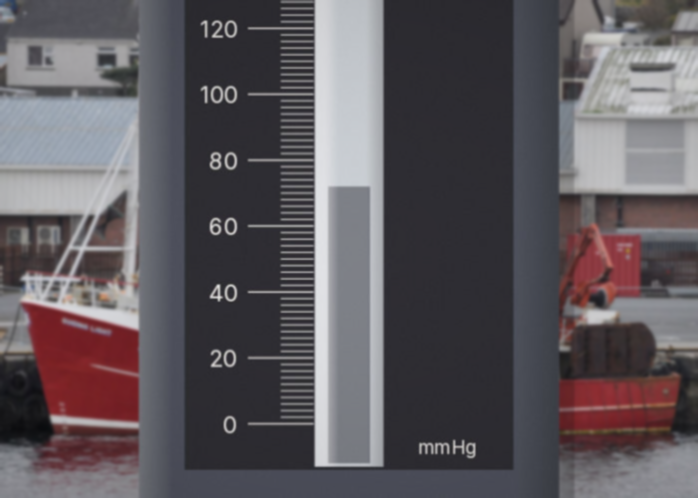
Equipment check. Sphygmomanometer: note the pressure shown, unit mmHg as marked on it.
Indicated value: 72 mmHg
